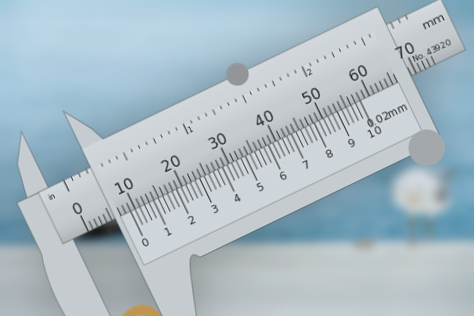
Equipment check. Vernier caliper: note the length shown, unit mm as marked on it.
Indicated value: 9.0 mm
